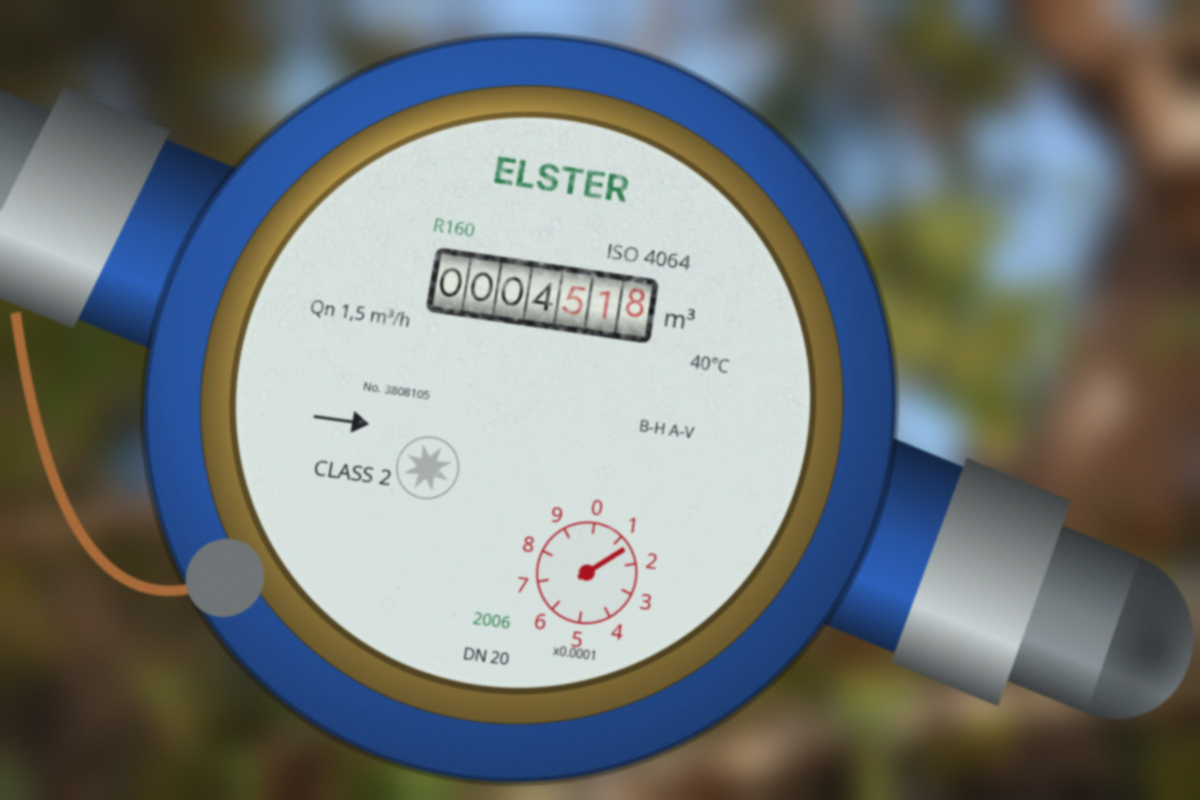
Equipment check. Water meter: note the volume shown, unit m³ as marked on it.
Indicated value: 4.5181 m³
